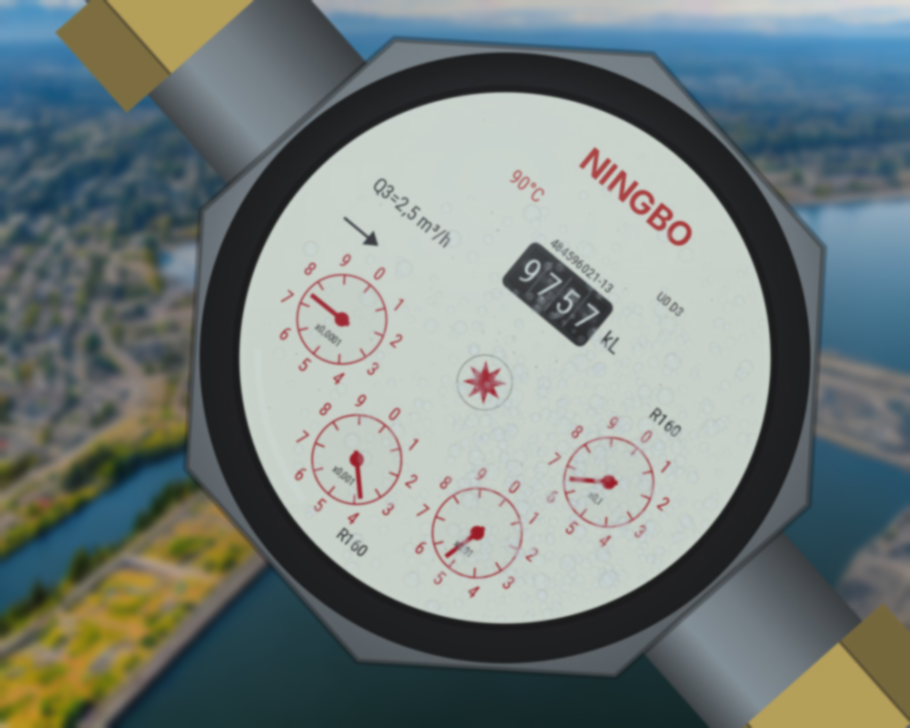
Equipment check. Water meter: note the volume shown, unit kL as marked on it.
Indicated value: 9757.6537 kL
